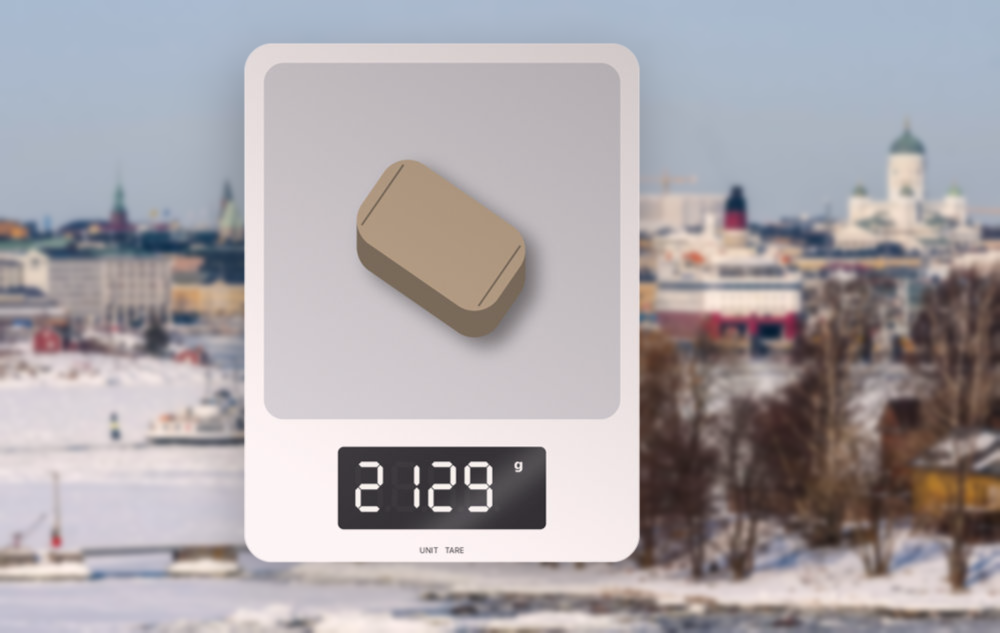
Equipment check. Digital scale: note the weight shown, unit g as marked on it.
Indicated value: 2129 g
